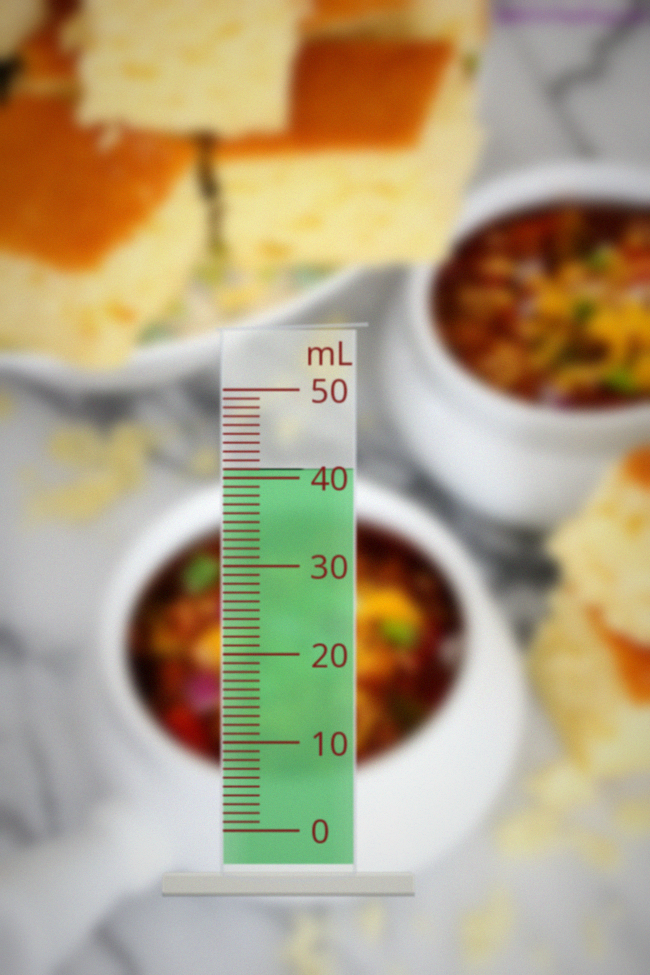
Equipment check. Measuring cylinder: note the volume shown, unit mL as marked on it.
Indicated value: 41 mL
